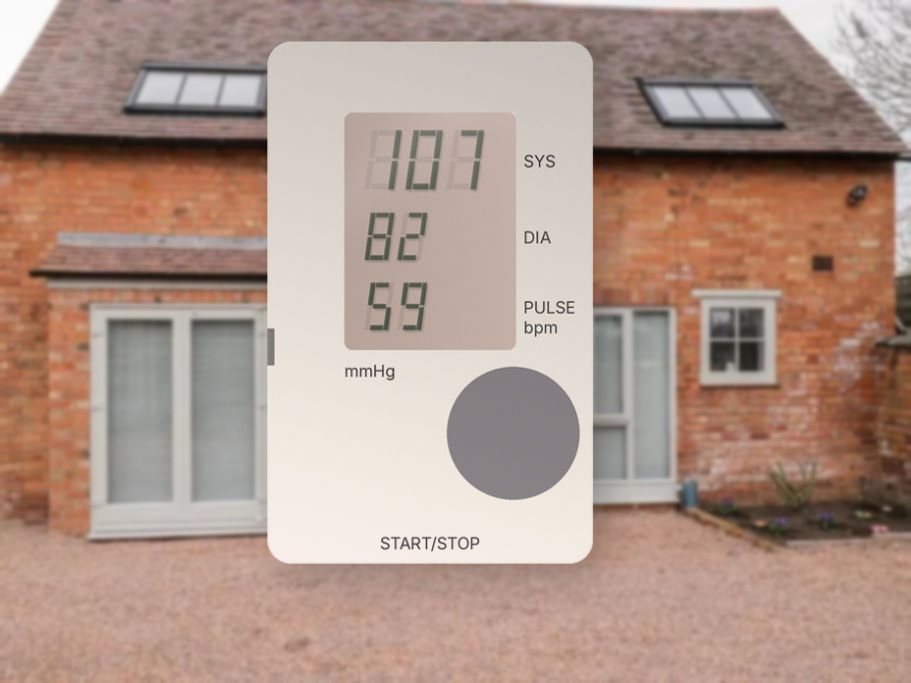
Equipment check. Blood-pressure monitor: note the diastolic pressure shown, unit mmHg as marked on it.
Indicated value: 82 mmHg
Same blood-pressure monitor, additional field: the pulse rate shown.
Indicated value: 59 bpm
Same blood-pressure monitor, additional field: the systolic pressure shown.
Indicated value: 107 mmHg
